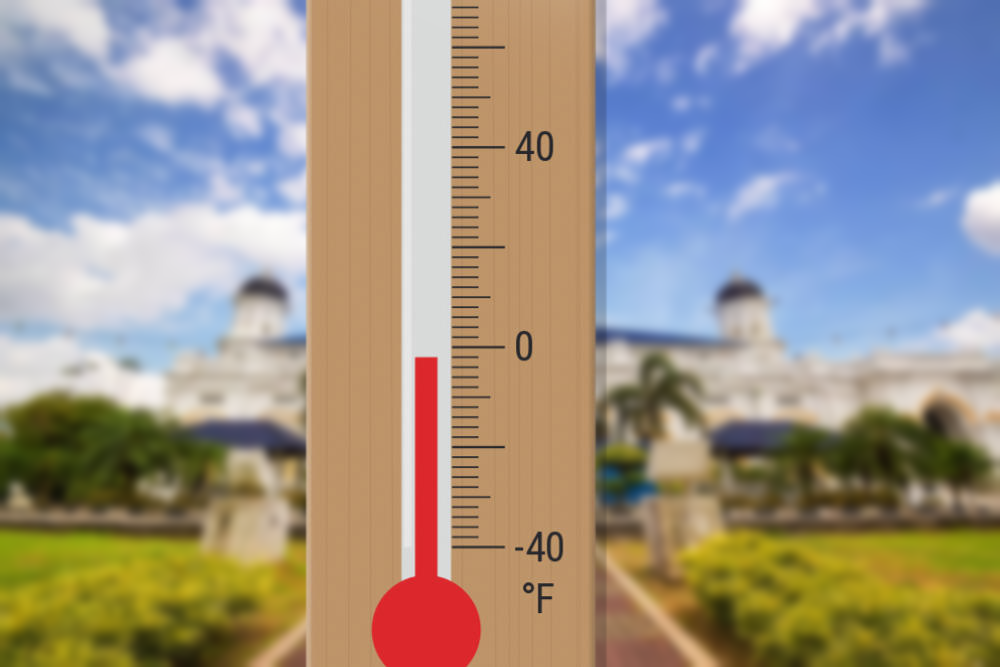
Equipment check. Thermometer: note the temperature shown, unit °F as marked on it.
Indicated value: -2 °F
